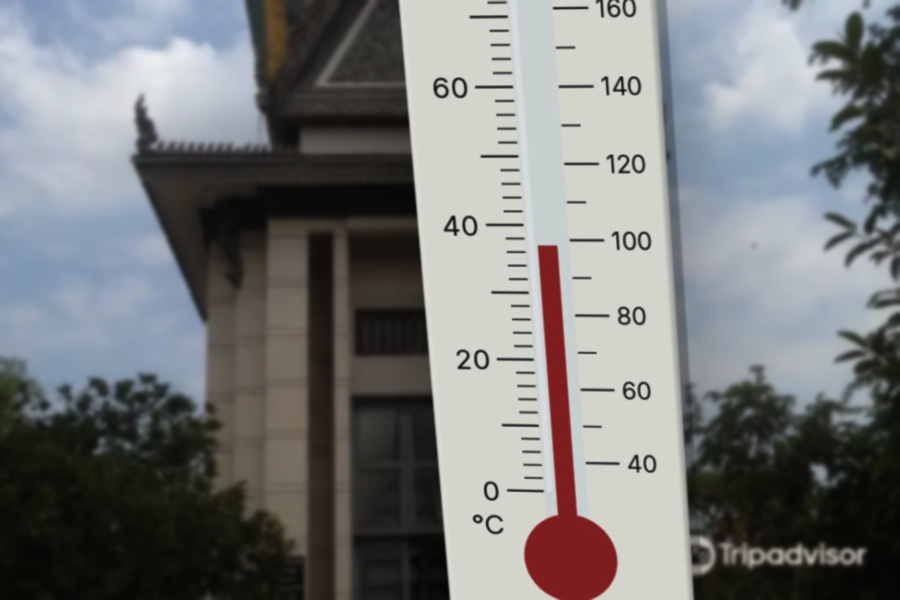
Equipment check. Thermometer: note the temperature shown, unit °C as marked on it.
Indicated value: 37 °C
